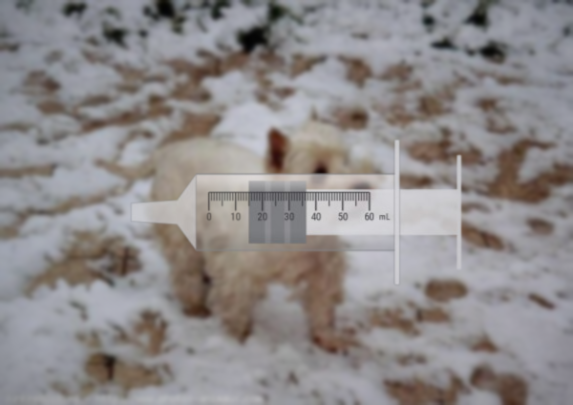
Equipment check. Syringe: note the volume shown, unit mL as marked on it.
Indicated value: 15 mL
